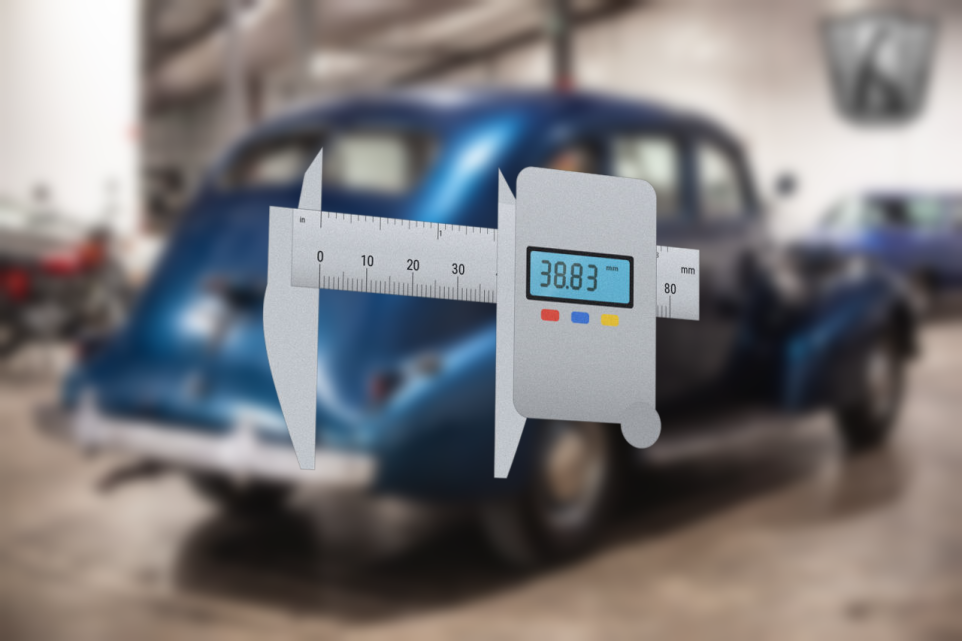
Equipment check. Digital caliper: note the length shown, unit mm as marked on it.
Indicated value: 38.83 mm
